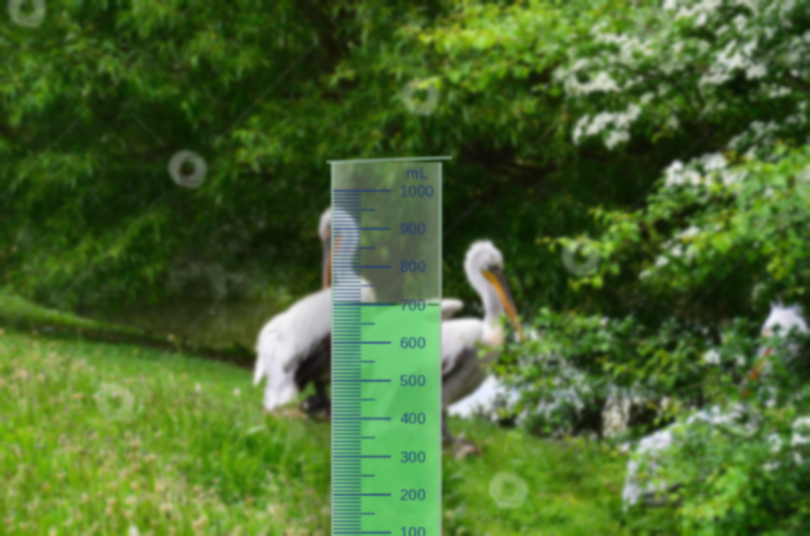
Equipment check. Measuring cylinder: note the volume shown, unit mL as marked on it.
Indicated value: 700 mL
